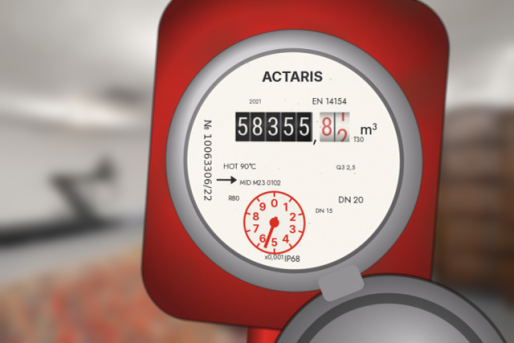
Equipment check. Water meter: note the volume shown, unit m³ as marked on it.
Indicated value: 58355.815 m³
